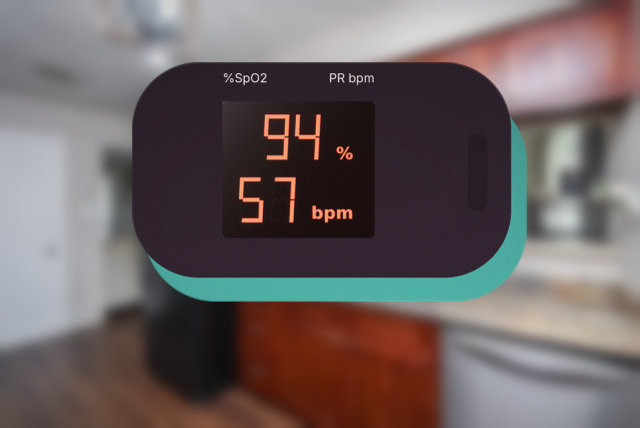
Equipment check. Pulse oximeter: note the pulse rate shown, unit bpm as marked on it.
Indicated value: 57 bpm
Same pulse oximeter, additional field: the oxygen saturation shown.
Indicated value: 94 %
